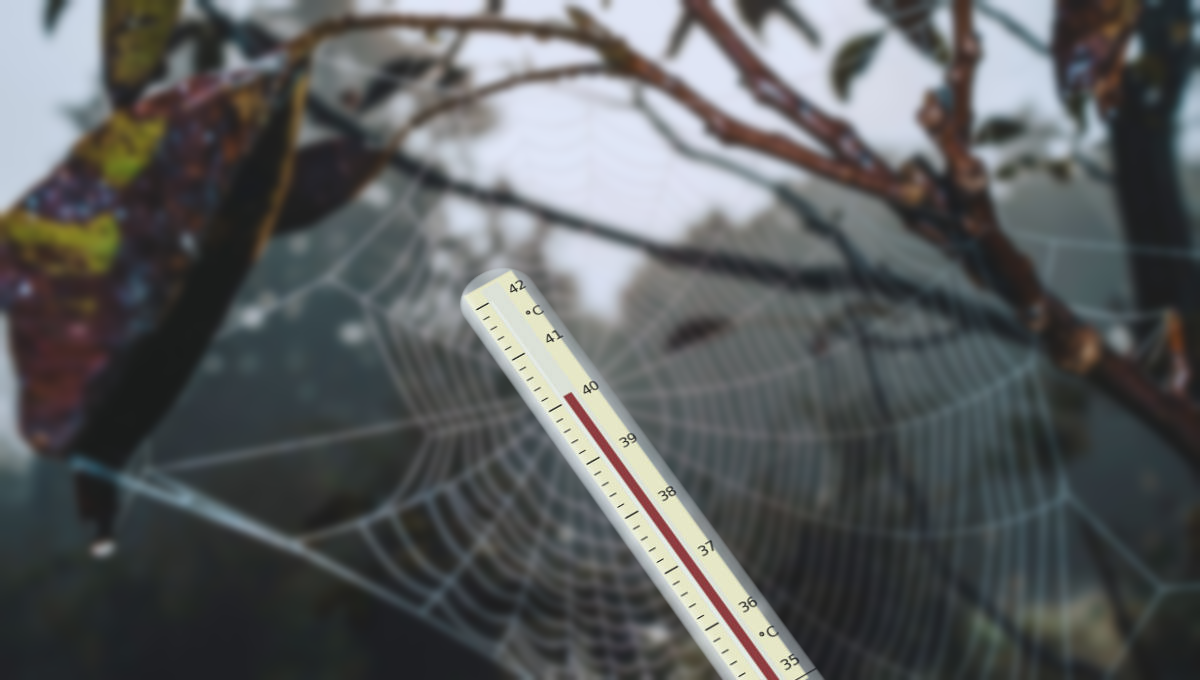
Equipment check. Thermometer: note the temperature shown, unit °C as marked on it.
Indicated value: 40.1 °C
